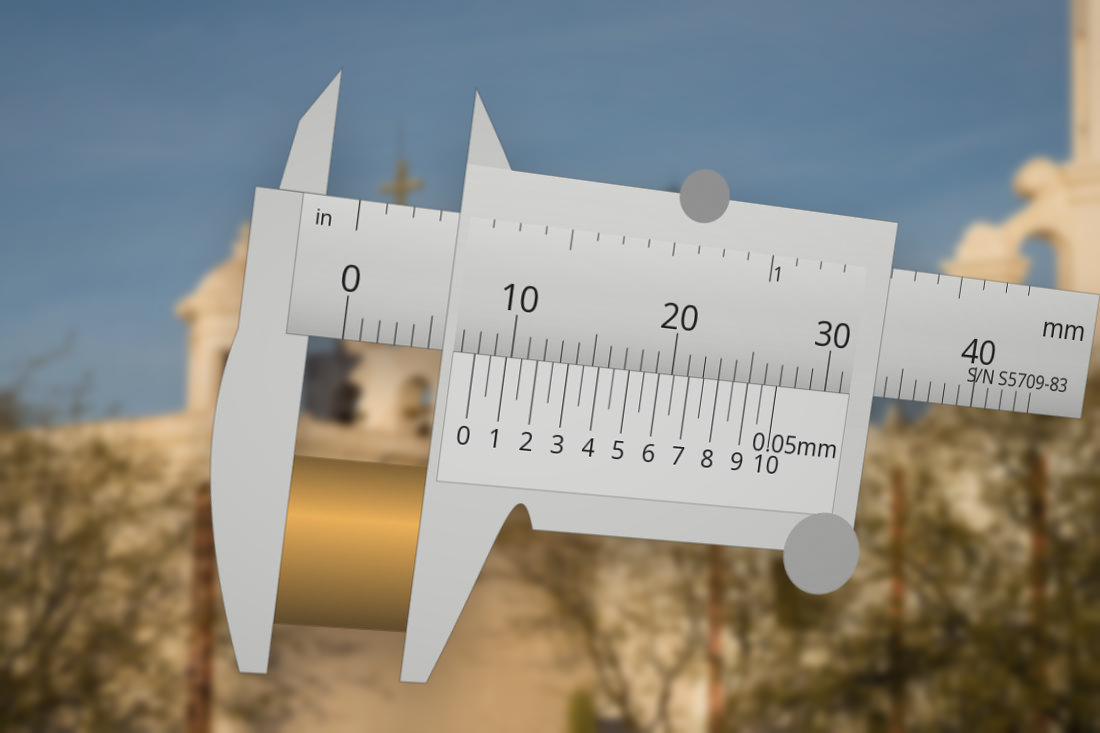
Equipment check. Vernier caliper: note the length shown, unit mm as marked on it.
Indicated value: 7.8 mm
